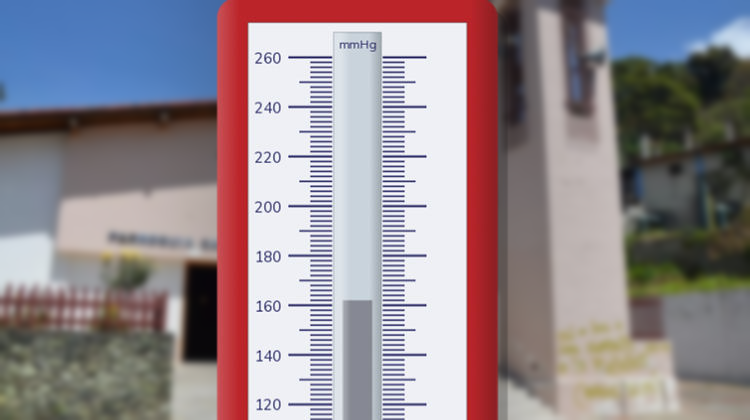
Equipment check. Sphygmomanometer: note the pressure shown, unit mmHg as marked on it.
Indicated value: 162 mmHg
